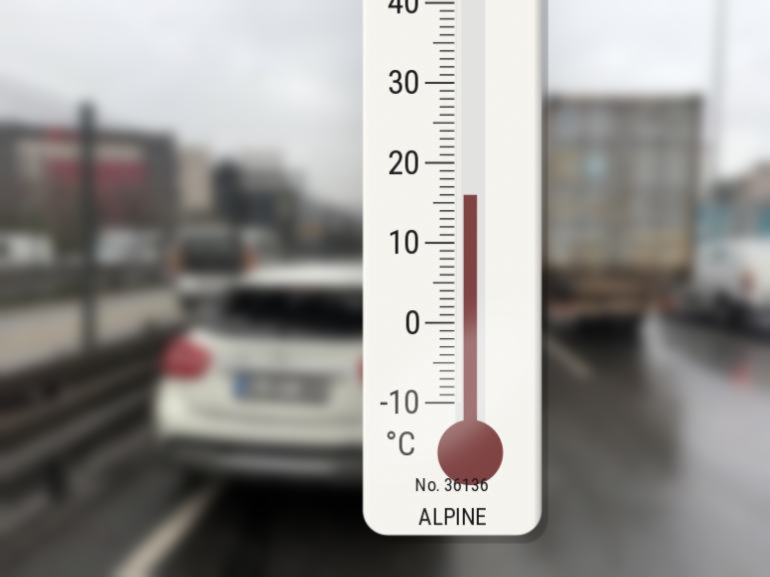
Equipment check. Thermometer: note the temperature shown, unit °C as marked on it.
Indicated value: 16 °C
